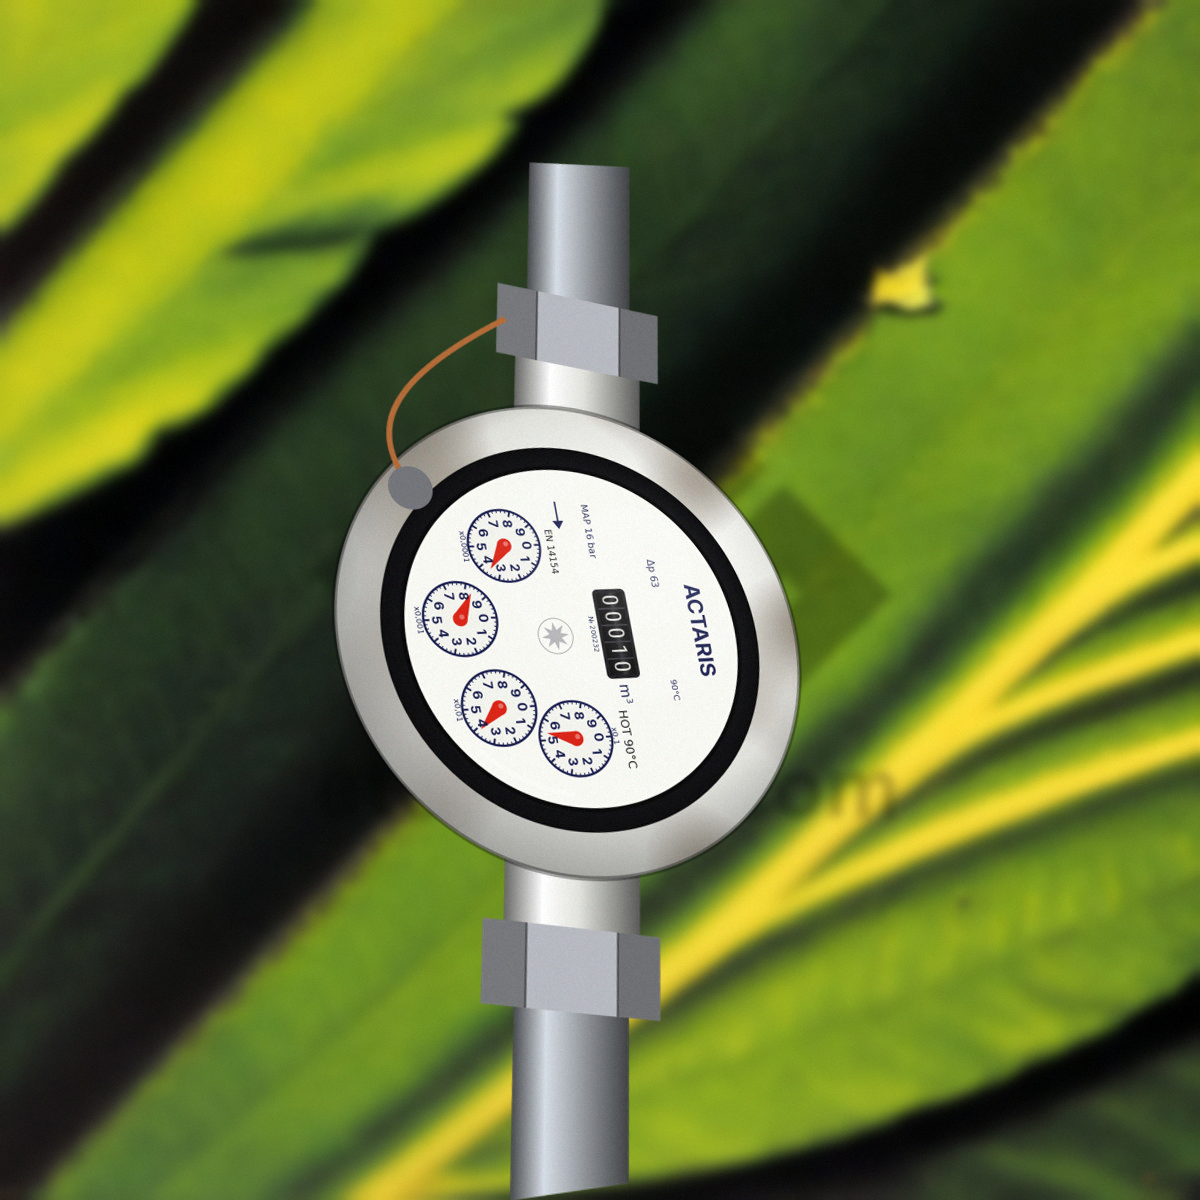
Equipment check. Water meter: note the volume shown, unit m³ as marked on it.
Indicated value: 10.5383 m³
